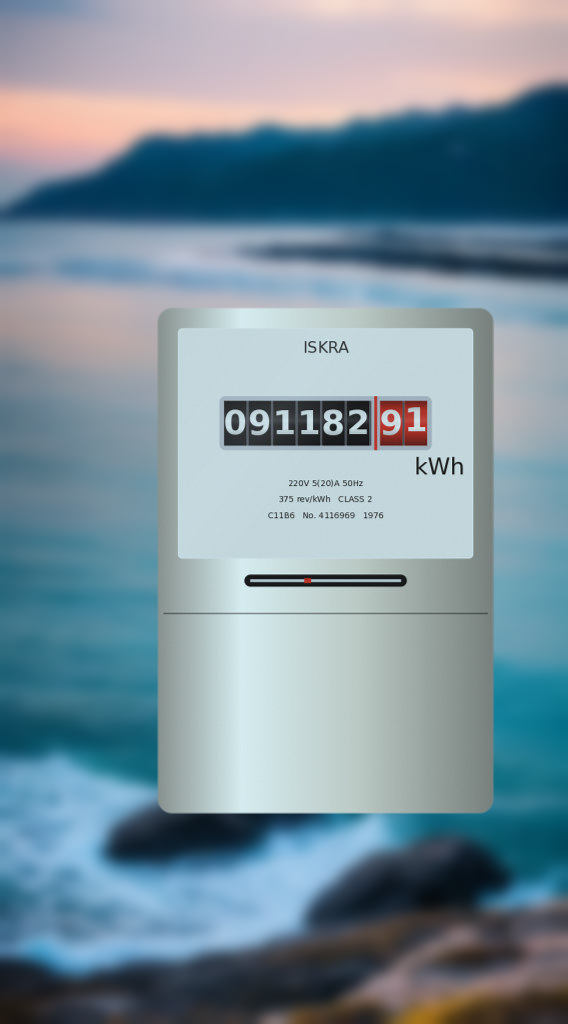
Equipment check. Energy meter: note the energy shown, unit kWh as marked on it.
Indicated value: 91182.91 kWh
